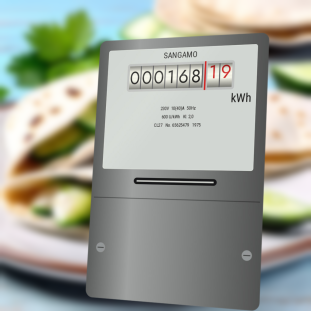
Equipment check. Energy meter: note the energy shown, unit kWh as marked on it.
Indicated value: 168.19 kWh
